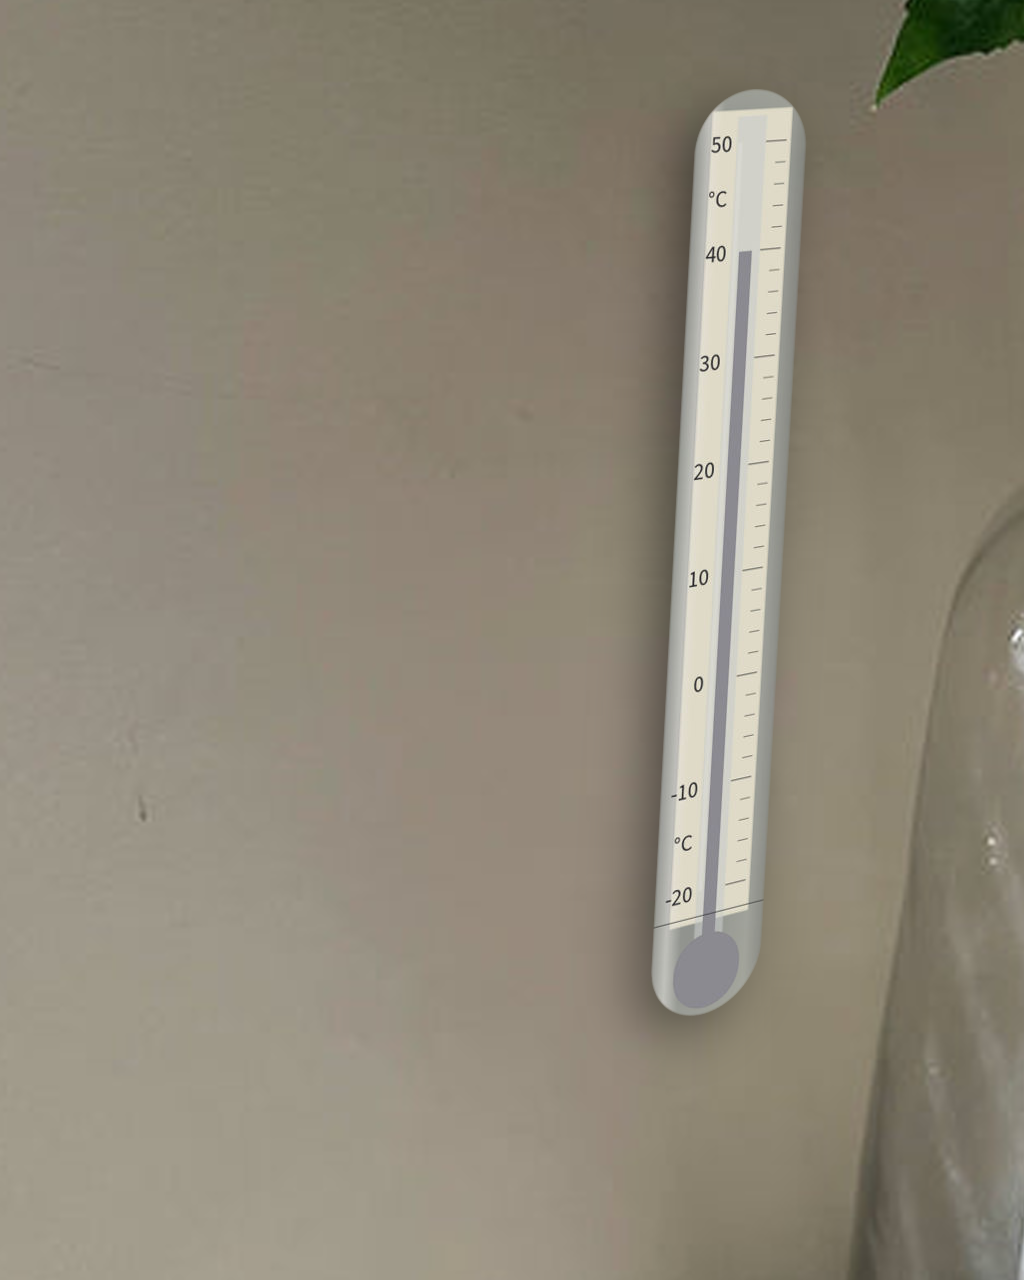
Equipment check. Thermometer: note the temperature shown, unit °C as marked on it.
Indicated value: 40 °C
